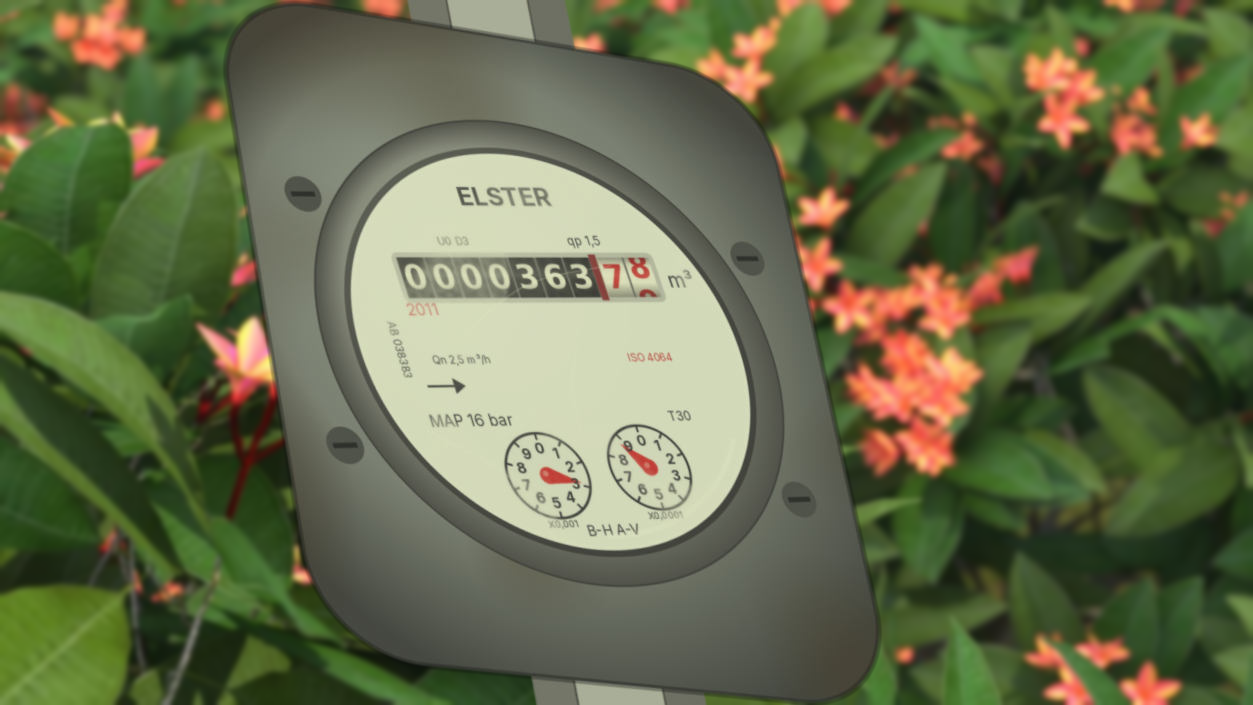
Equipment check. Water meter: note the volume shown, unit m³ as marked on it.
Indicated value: 363.7828 m³
